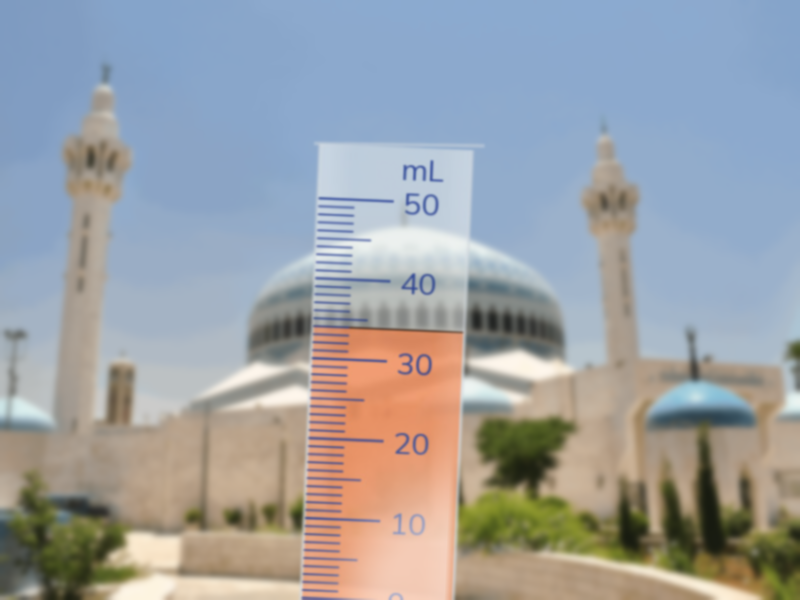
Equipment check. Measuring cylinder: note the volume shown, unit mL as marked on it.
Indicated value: 34 mL
